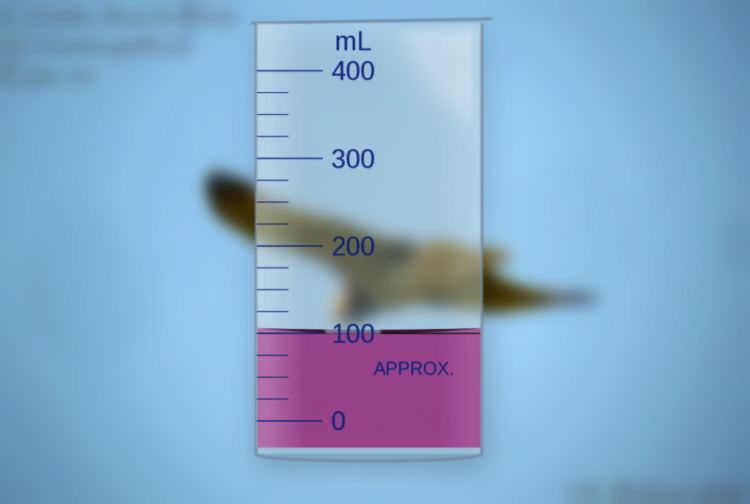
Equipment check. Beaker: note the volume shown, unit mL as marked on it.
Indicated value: 100 mL
